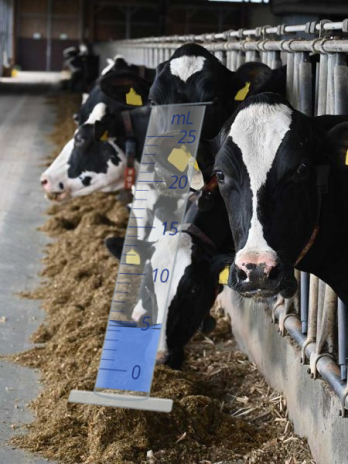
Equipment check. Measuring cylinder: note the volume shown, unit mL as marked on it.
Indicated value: 4.5 mL
